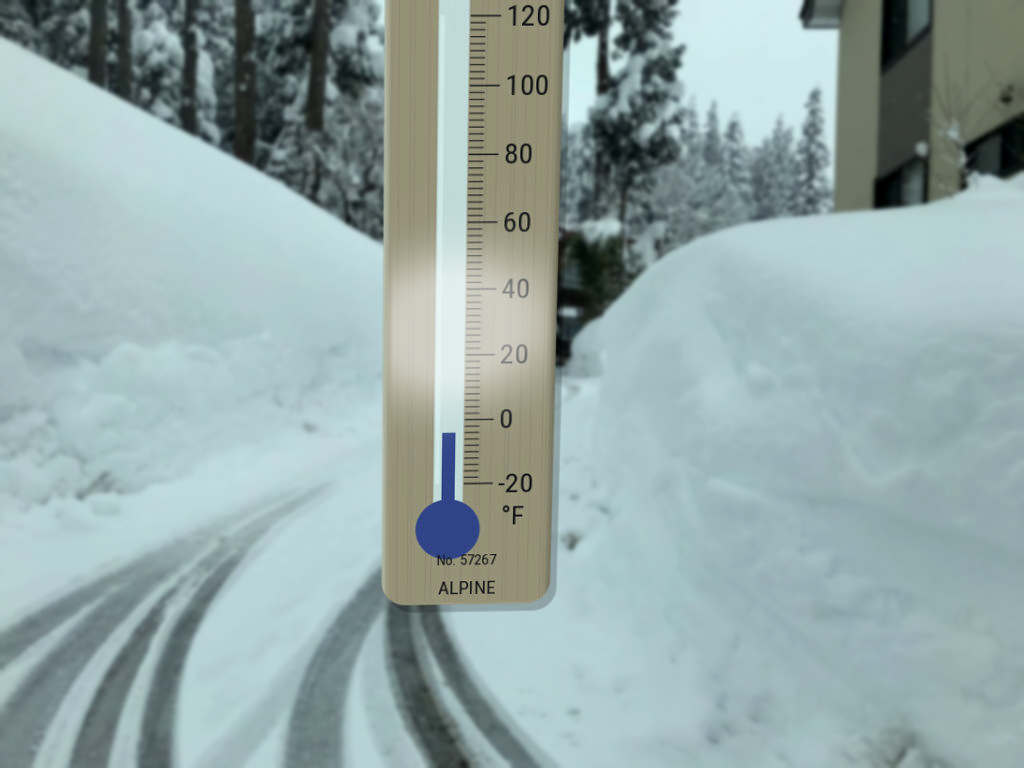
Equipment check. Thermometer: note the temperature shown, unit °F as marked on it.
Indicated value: -4 °F
